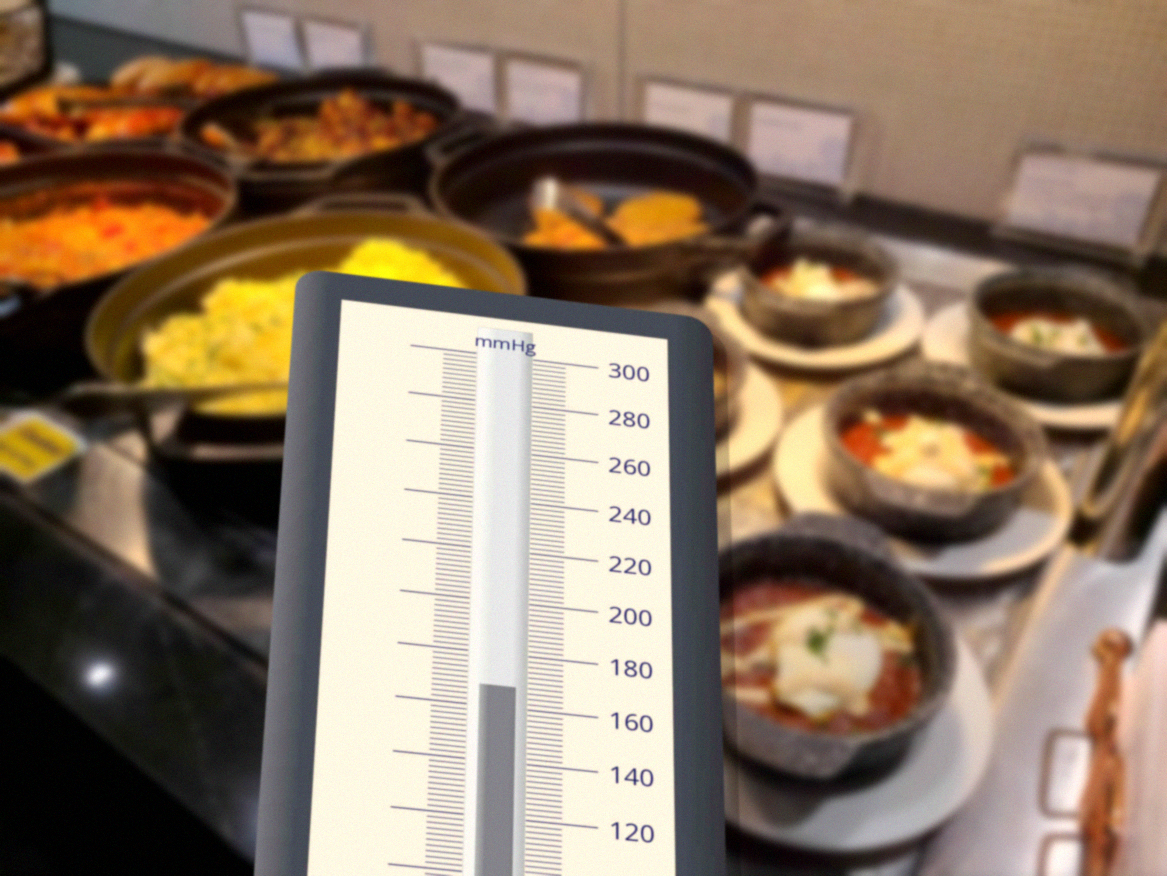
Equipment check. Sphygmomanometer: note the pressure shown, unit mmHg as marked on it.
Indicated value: 168 mmHg
